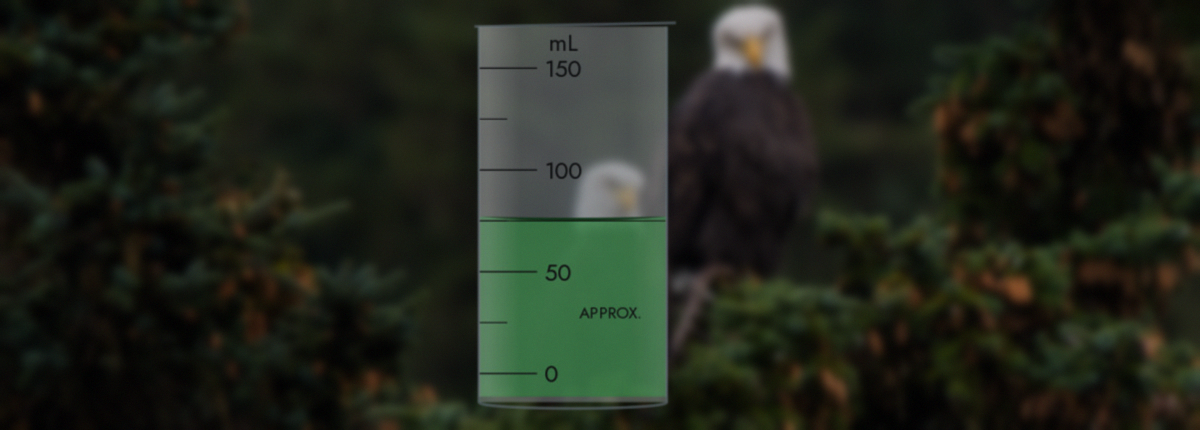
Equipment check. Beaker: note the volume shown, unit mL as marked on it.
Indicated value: 75 mL
